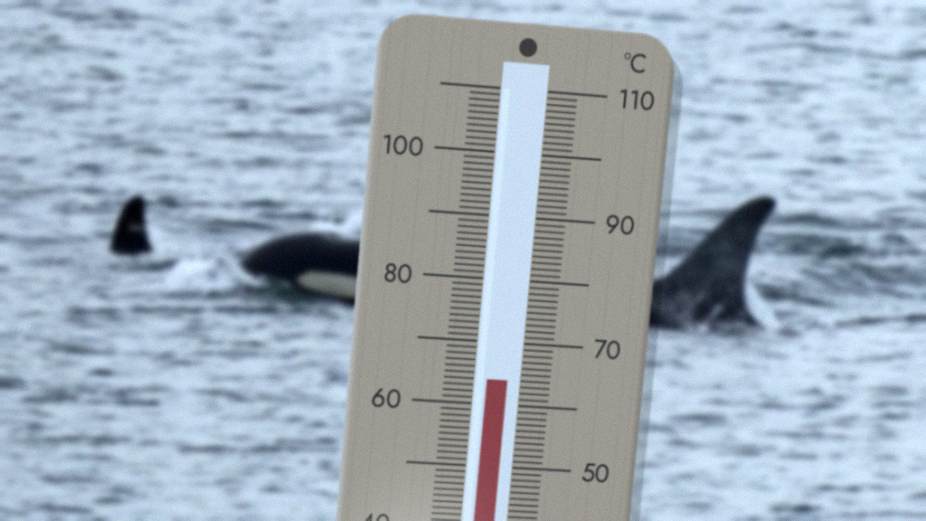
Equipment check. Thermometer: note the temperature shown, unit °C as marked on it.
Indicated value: 64 °C
